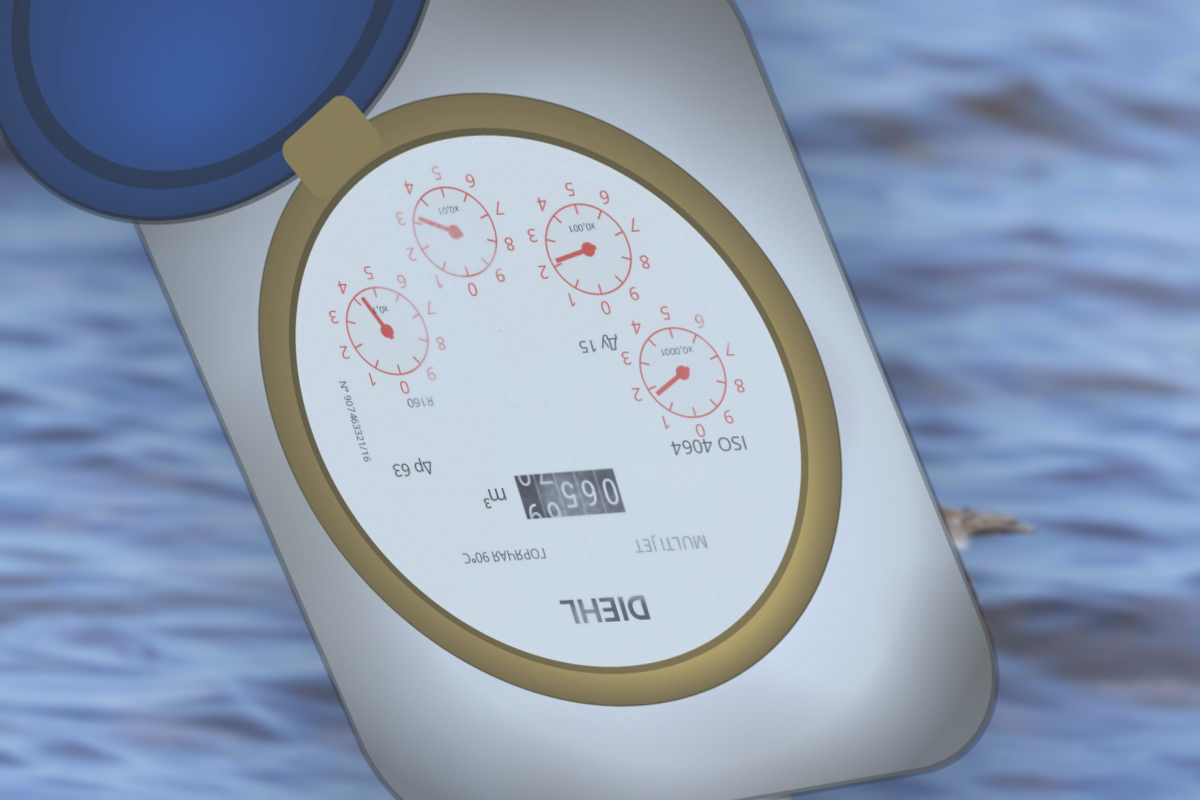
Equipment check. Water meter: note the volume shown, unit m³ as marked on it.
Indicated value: 6569.4321 m³
